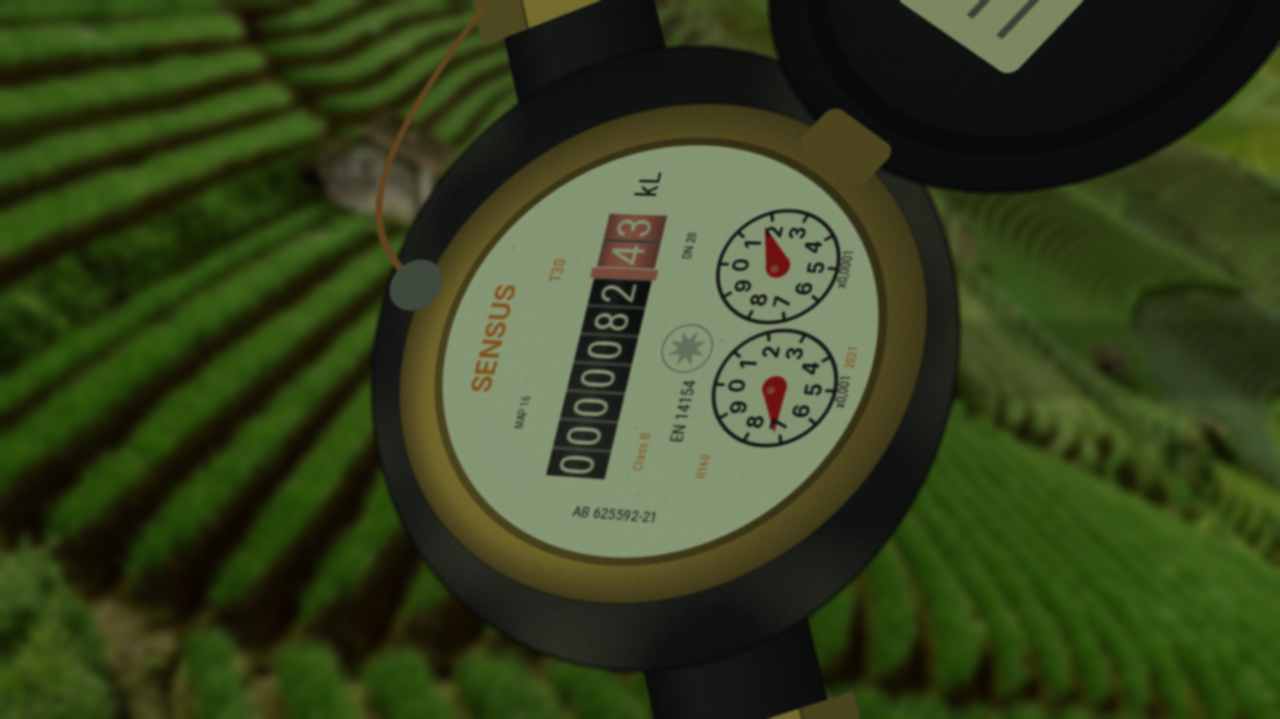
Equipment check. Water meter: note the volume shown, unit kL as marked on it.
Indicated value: 82.4371 kL
